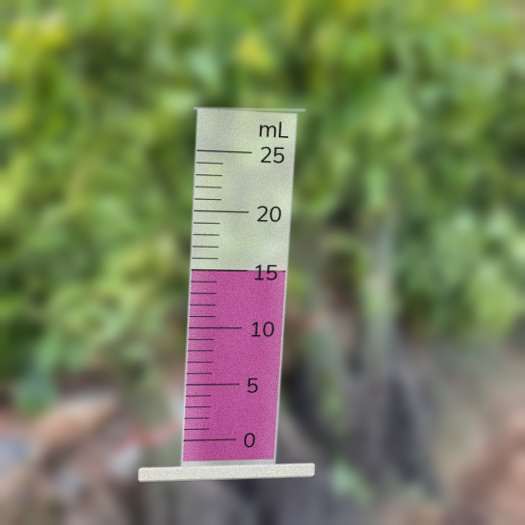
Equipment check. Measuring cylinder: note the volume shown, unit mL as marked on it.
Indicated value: 15 mL
